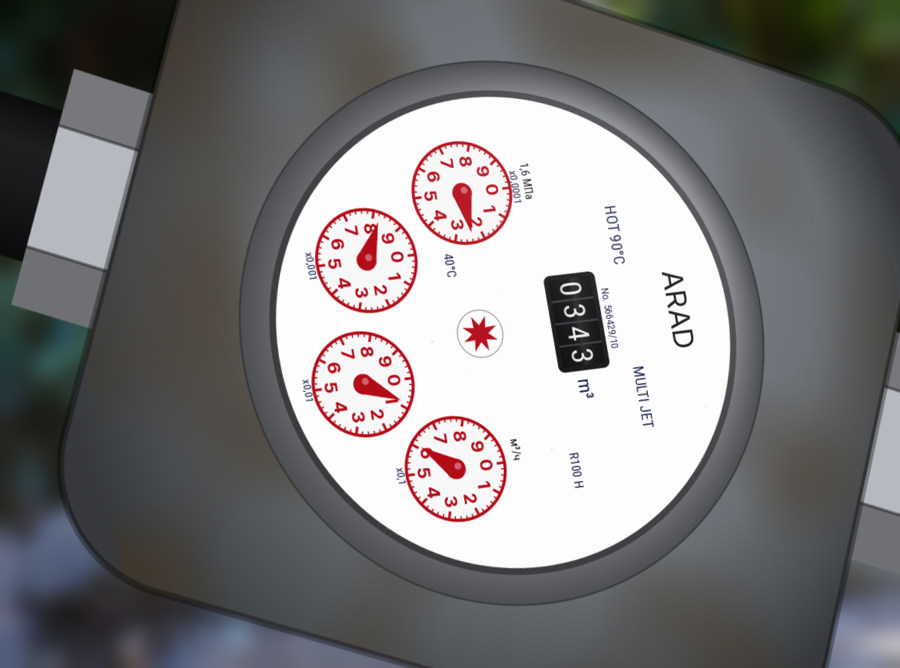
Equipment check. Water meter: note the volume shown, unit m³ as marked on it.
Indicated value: 343.6082 m³
